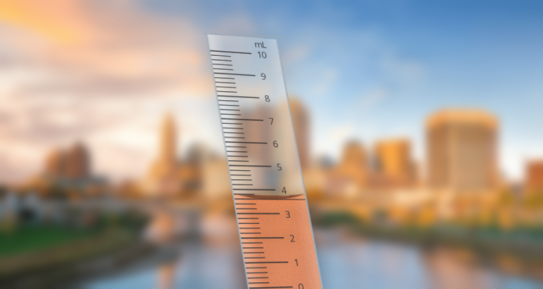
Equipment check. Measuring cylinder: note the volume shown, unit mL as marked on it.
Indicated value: 3.6 mL
